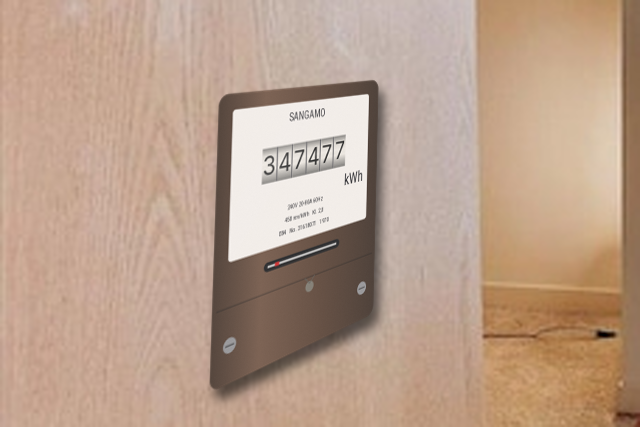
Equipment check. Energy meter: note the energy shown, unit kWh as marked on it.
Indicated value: 347477 kWh
